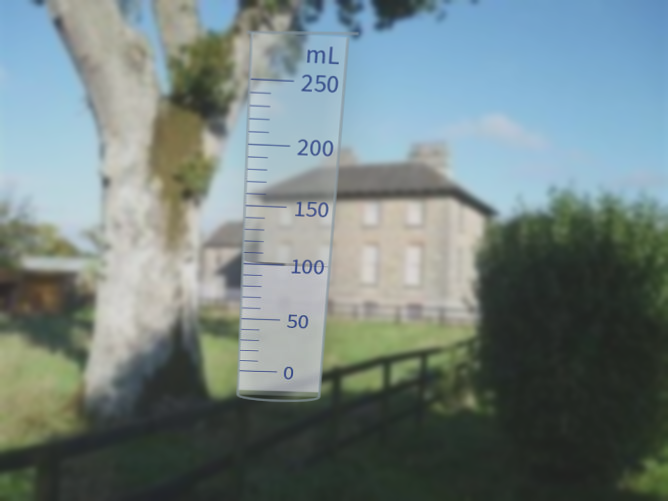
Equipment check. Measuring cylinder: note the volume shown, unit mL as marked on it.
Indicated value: 100 mL
